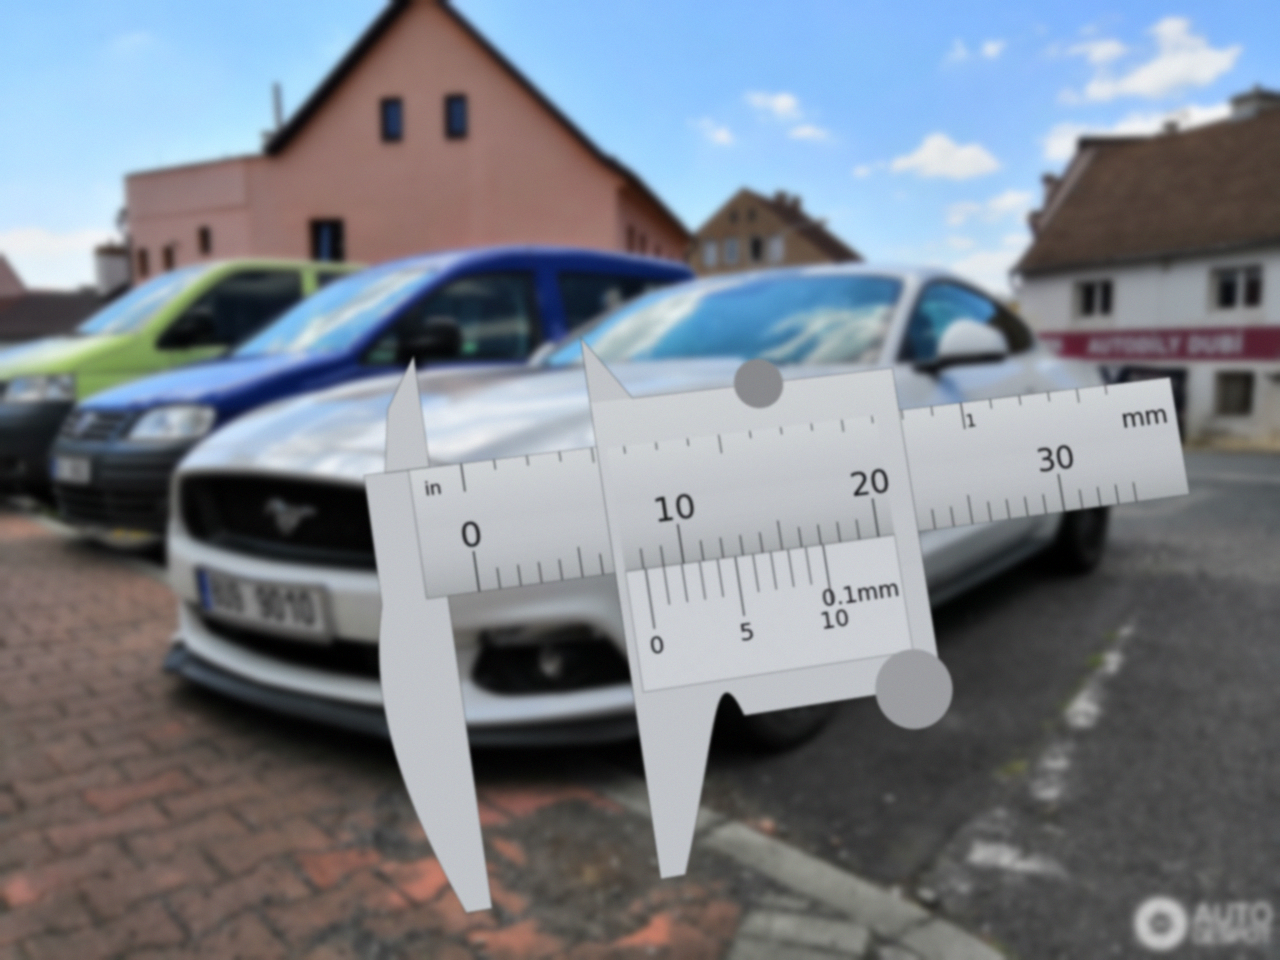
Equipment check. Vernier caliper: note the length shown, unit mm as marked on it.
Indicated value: 8.1 mm
